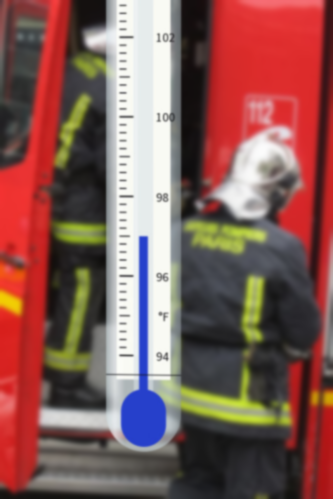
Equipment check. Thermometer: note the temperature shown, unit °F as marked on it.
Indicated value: 97 °F
